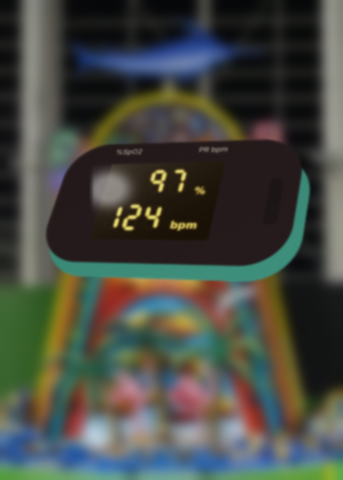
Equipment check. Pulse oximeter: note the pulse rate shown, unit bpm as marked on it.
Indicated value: 124 bpm
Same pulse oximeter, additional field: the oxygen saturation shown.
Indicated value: 97 %
